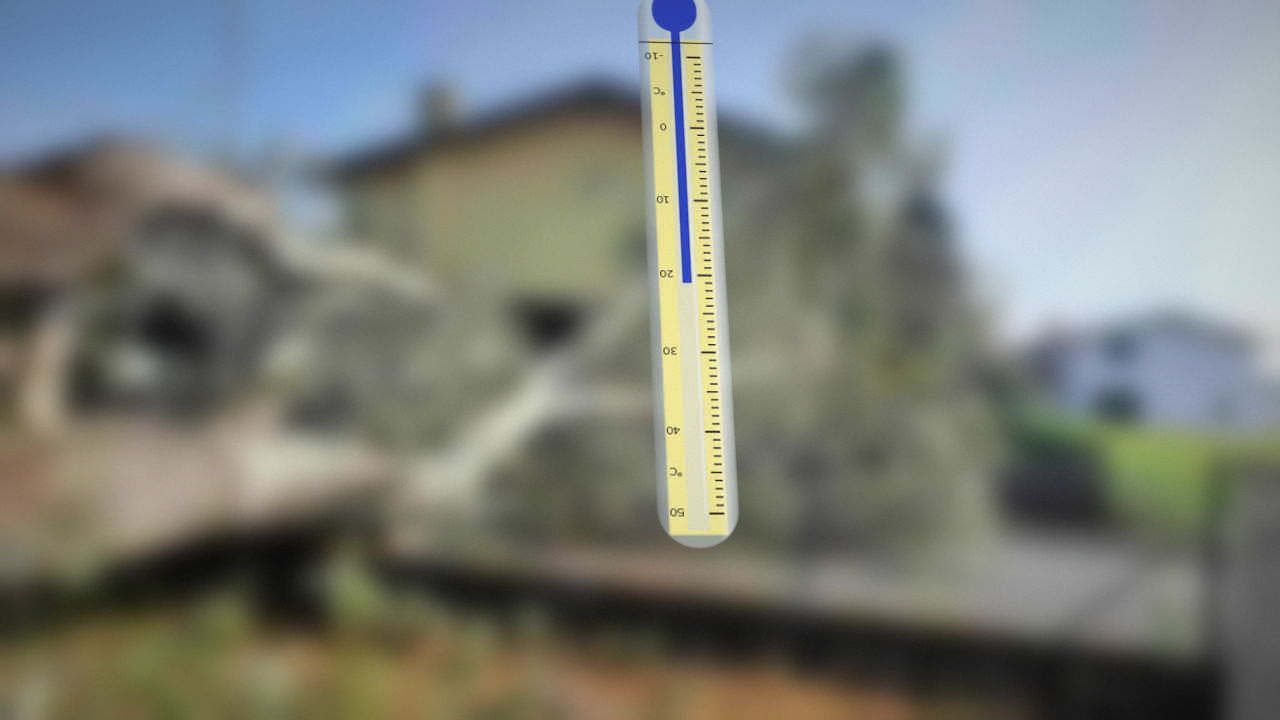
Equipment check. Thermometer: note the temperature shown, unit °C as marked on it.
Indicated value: 21 °C
